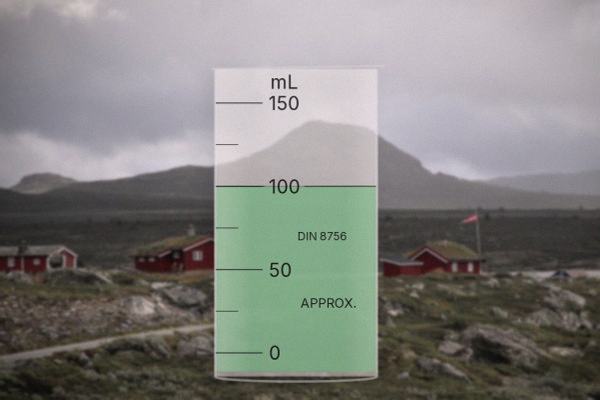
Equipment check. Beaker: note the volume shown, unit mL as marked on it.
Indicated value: 100 mL
